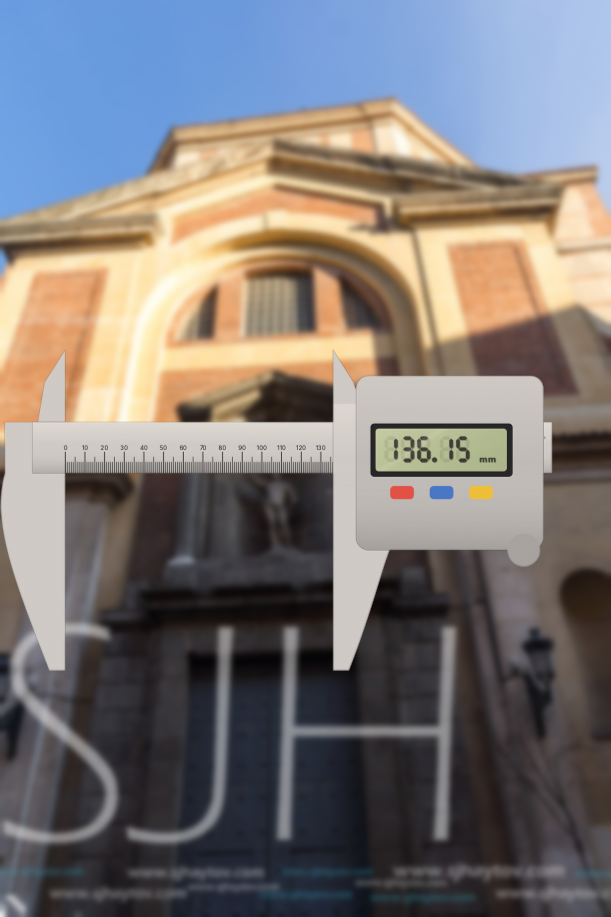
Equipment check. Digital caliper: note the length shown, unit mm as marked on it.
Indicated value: 136.15 mm
